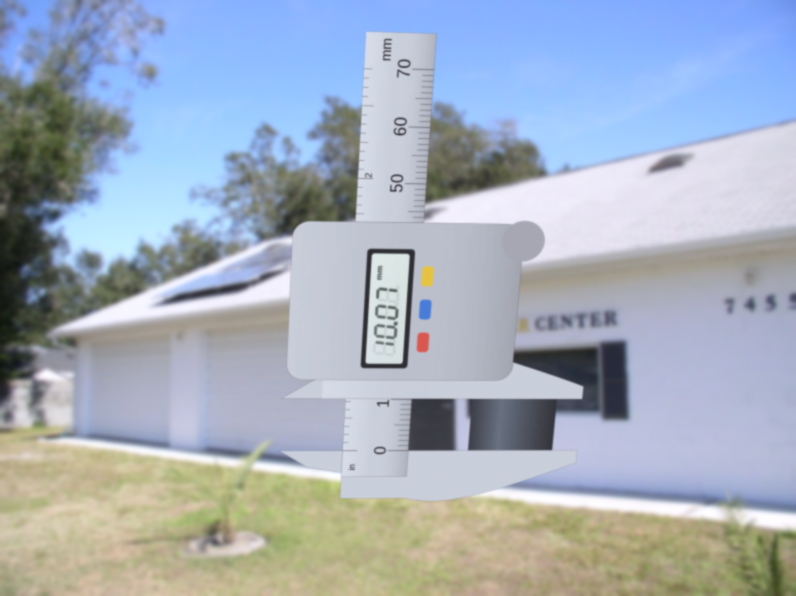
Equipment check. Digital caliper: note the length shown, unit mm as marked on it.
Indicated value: 10.07 mm
